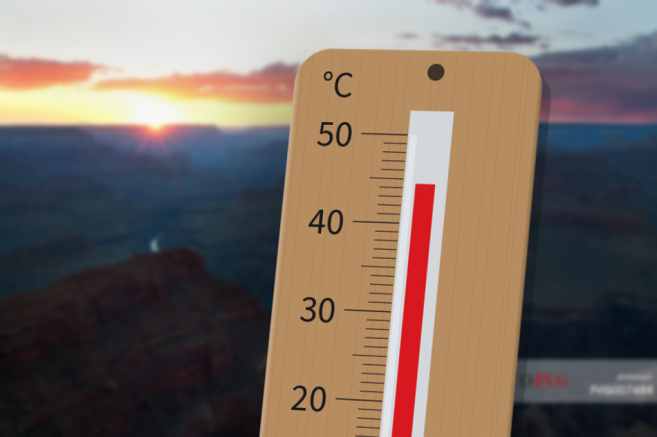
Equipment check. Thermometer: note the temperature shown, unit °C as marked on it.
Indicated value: 44.5 °C
